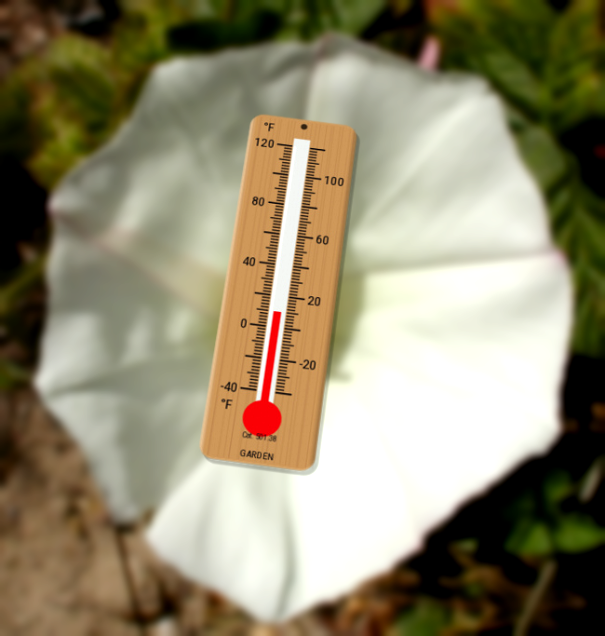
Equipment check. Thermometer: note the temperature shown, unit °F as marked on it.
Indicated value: 10 °F
